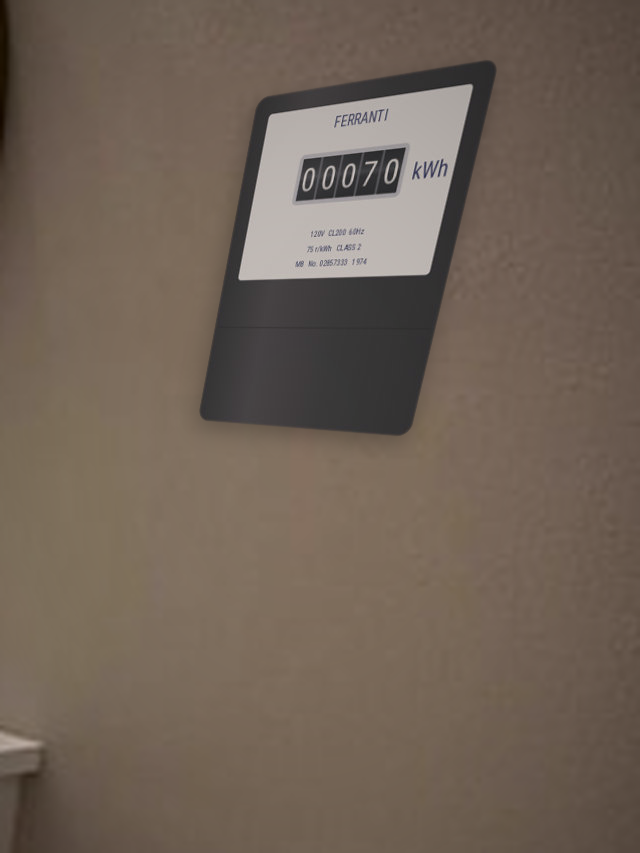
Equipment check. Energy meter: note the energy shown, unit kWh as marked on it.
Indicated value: 70 kWh
